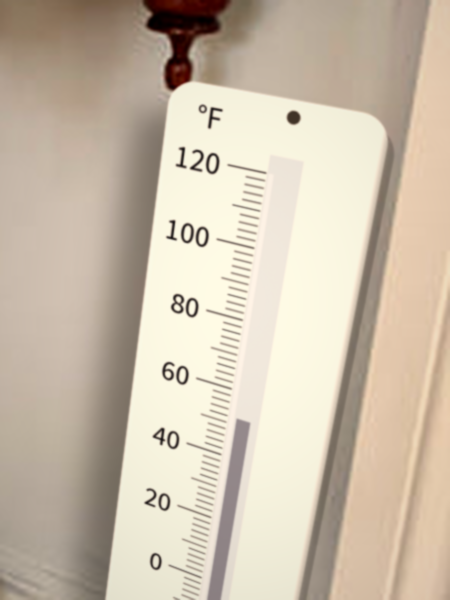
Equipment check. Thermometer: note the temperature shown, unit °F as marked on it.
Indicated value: 52 °F
